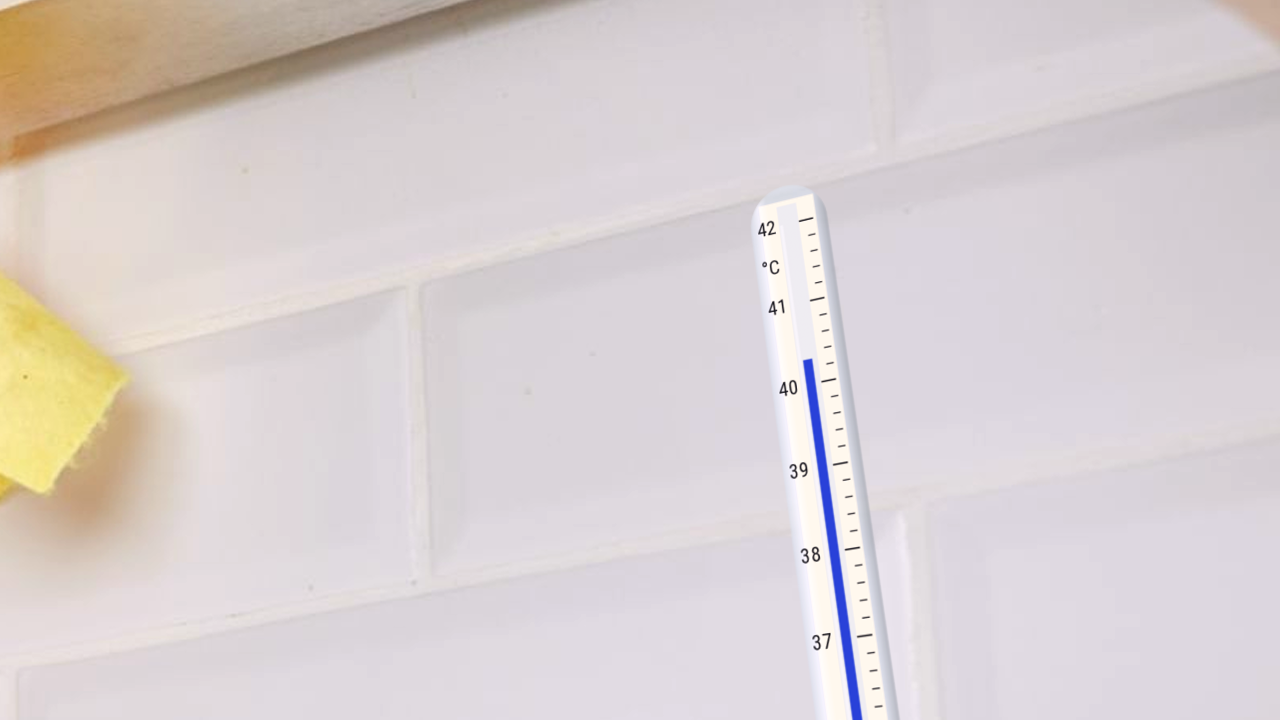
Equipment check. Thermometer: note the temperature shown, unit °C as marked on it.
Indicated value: 40.3 °C
